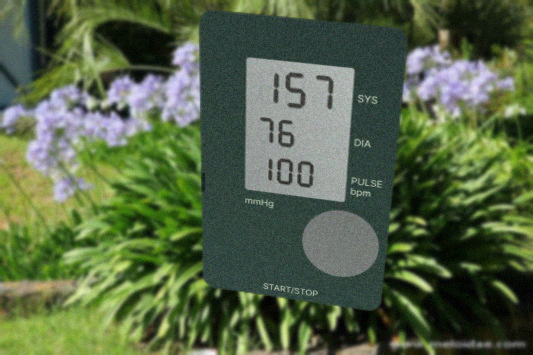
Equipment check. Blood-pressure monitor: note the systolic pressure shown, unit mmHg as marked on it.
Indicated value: 157 mmHg
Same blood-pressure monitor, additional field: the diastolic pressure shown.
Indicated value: 76 mmHg
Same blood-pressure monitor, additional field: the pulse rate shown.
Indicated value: 100 bpm
